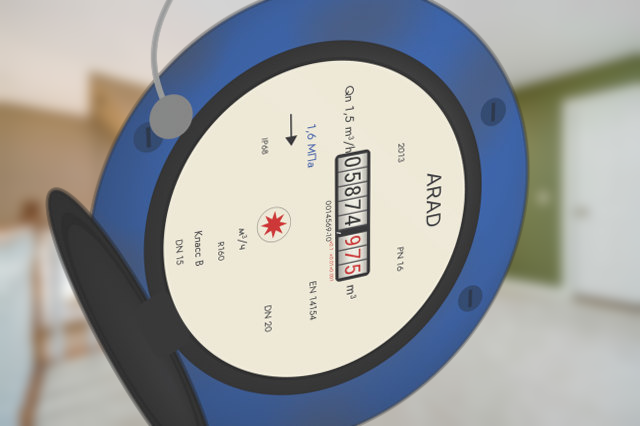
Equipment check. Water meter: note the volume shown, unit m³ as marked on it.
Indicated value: 5874.975 m³
